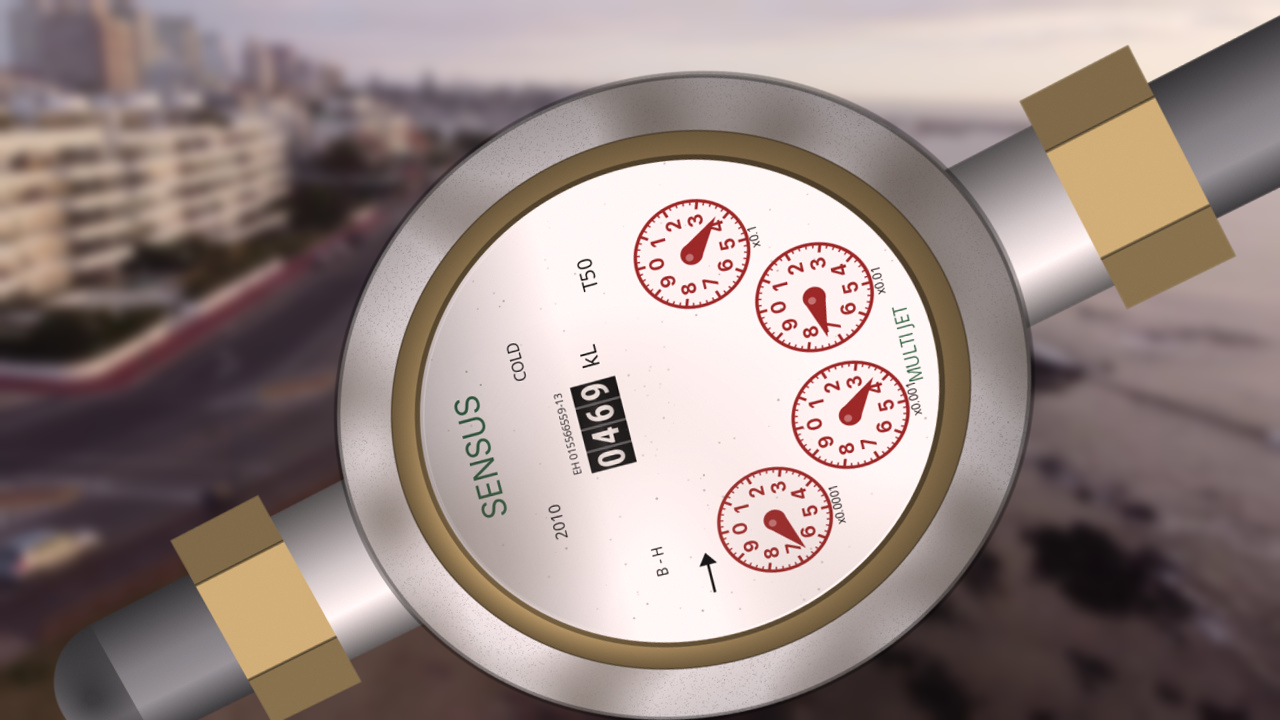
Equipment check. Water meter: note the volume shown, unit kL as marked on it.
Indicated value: 469.3736 kL
